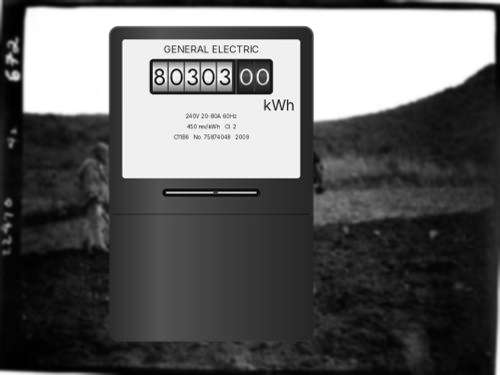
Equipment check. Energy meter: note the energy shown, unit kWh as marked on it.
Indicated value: 80303.00 kWh
